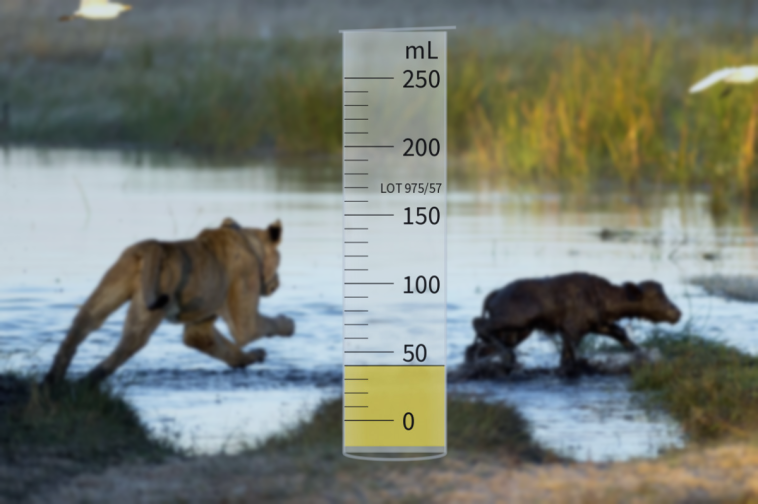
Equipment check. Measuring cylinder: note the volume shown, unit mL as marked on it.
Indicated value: 40 mL
